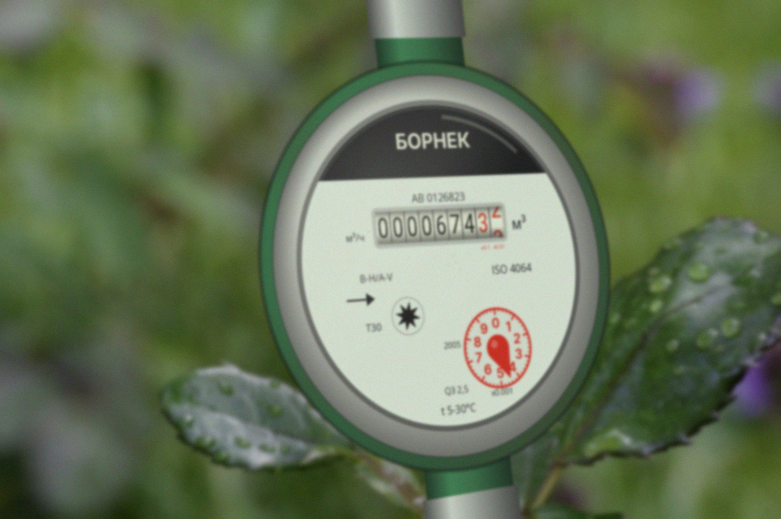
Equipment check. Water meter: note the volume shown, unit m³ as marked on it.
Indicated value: 674.324 m³
